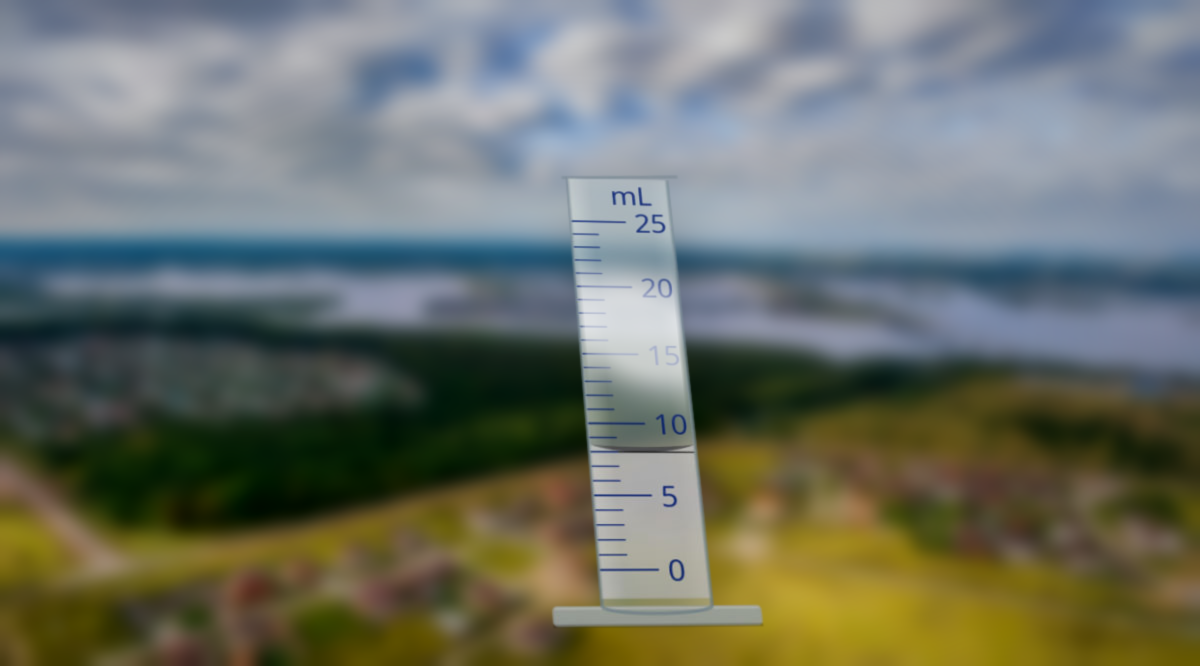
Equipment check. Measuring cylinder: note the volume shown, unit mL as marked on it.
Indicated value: 8 mL
